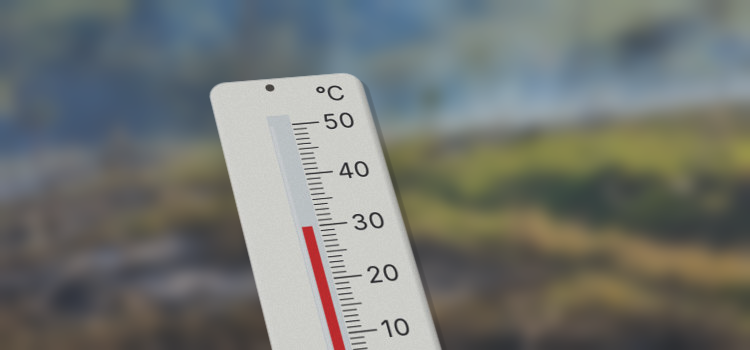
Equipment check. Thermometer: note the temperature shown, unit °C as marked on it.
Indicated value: 30 °C
